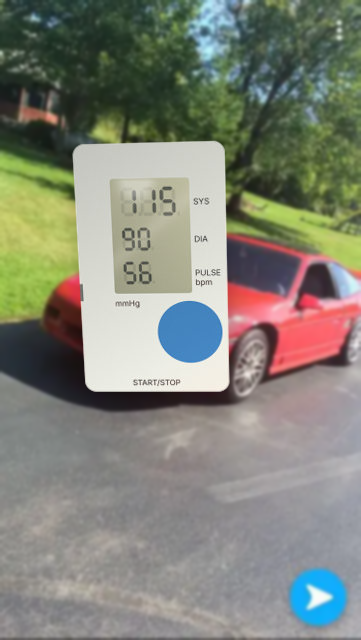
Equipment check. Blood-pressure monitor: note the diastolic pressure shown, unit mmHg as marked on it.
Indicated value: 90 mmHg
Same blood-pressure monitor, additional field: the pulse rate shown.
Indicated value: 56 bpm
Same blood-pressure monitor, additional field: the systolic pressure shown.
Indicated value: 115 mmHg
